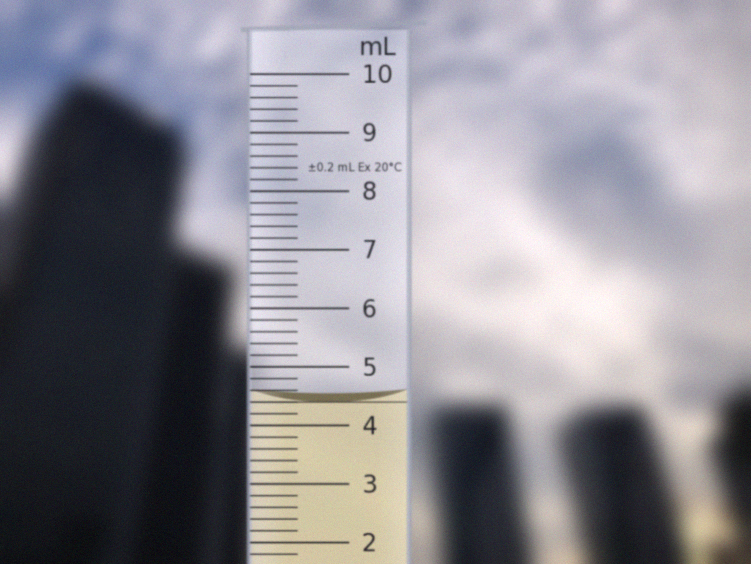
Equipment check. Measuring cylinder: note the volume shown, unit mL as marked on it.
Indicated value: 4.4 mL
